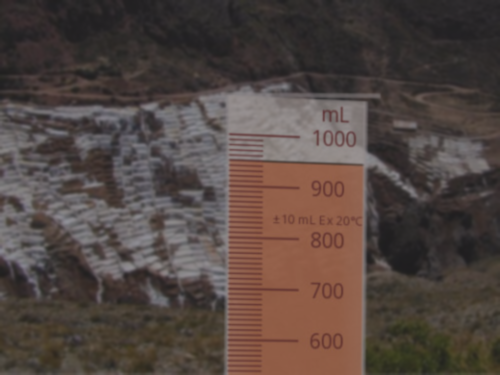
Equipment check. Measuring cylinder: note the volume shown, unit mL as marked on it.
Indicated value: 950 mL
